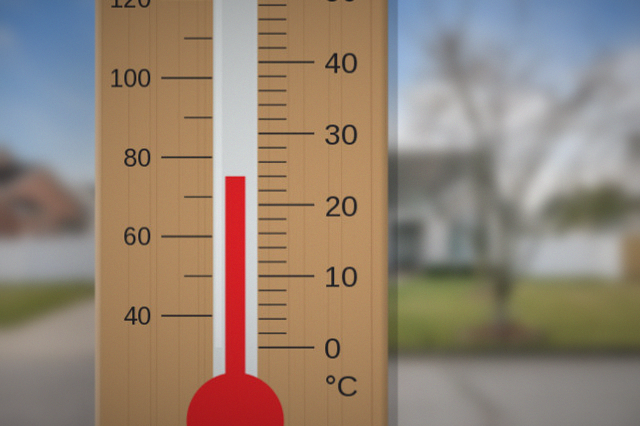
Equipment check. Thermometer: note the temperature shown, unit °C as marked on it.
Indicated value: 24 °C
